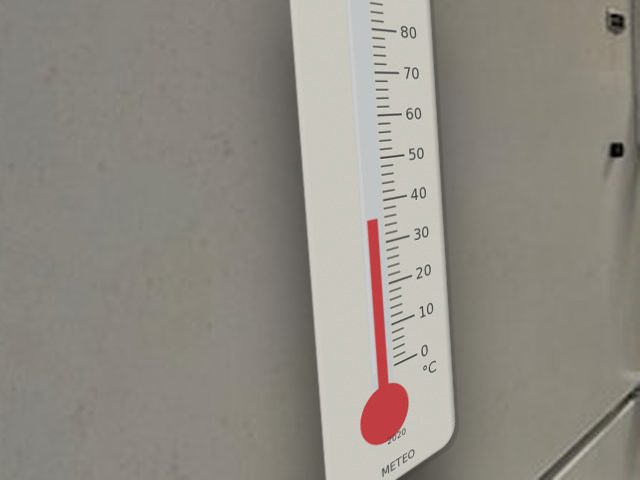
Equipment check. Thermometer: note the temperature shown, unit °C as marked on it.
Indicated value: 36 °C
